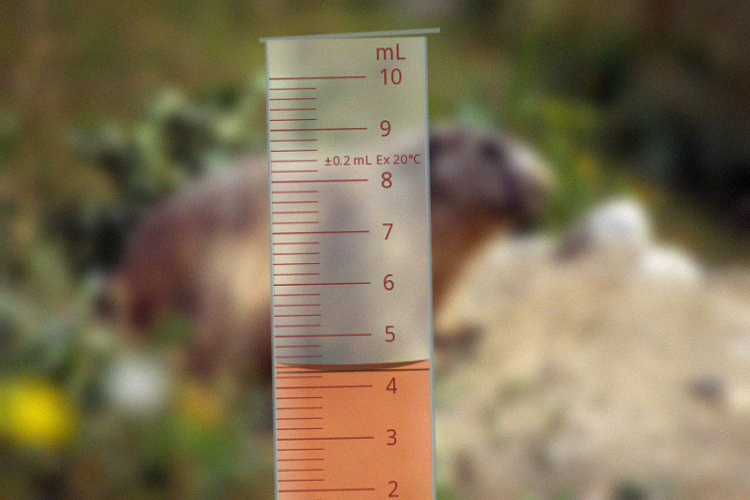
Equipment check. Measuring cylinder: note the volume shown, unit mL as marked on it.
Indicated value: 4.3 mL
